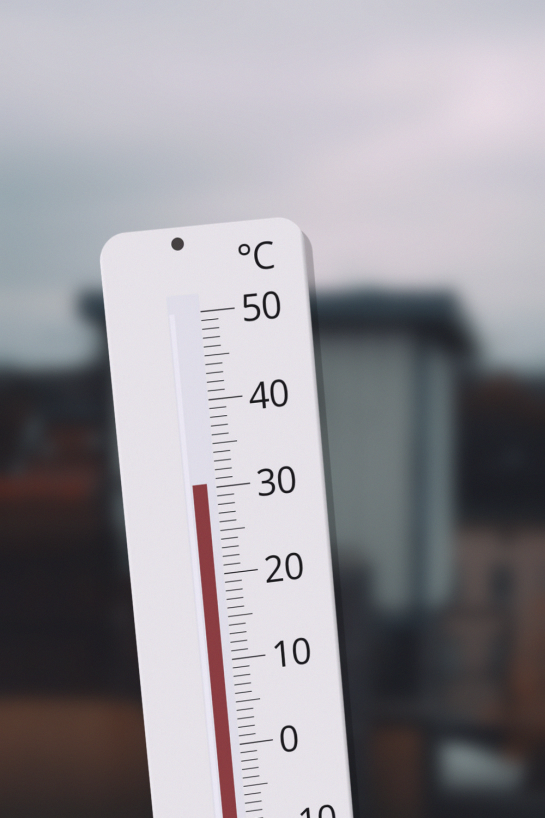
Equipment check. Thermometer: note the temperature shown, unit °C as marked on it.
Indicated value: 30.5 °C
